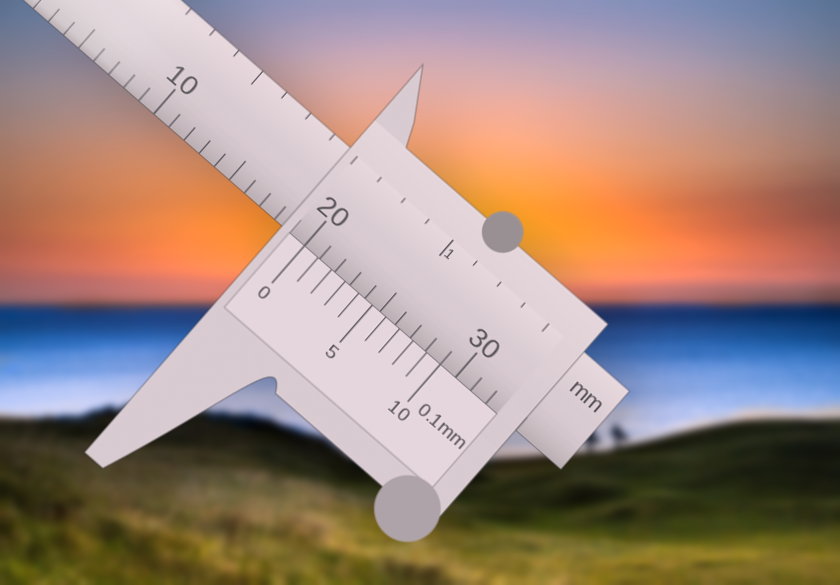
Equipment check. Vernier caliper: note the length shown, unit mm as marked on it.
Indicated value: 20.0 mm
